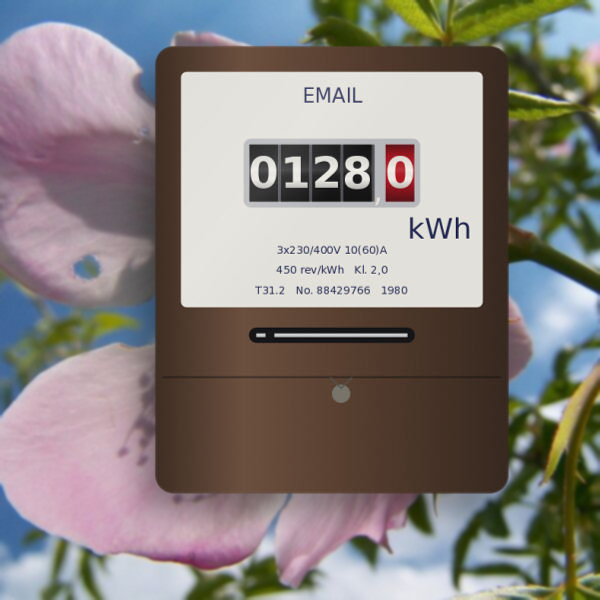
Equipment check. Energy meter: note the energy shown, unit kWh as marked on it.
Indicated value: 128.0 kWh
